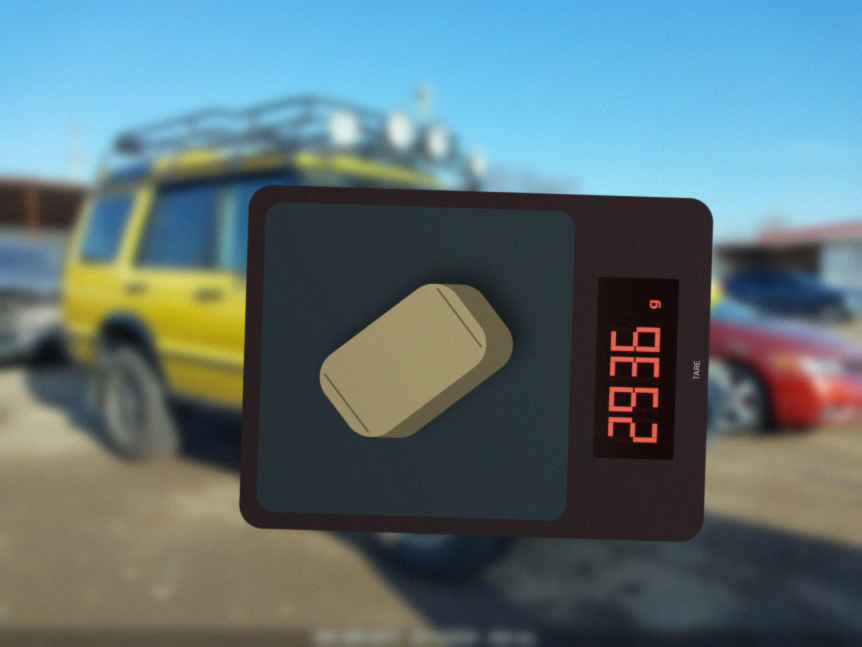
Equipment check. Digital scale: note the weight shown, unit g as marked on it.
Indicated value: 2936 g
